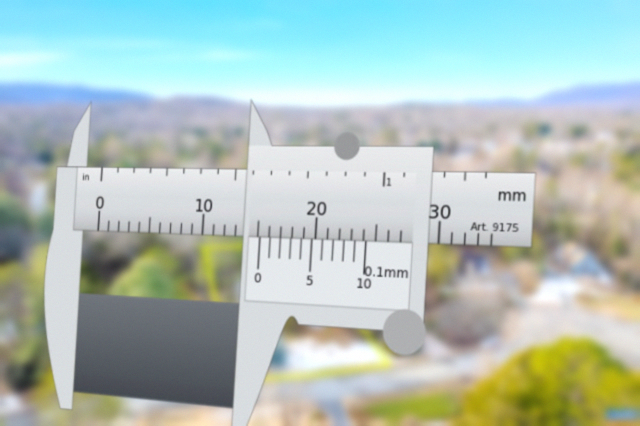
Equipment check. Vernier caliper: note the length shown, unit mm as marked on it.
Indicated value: 15.2 mm
